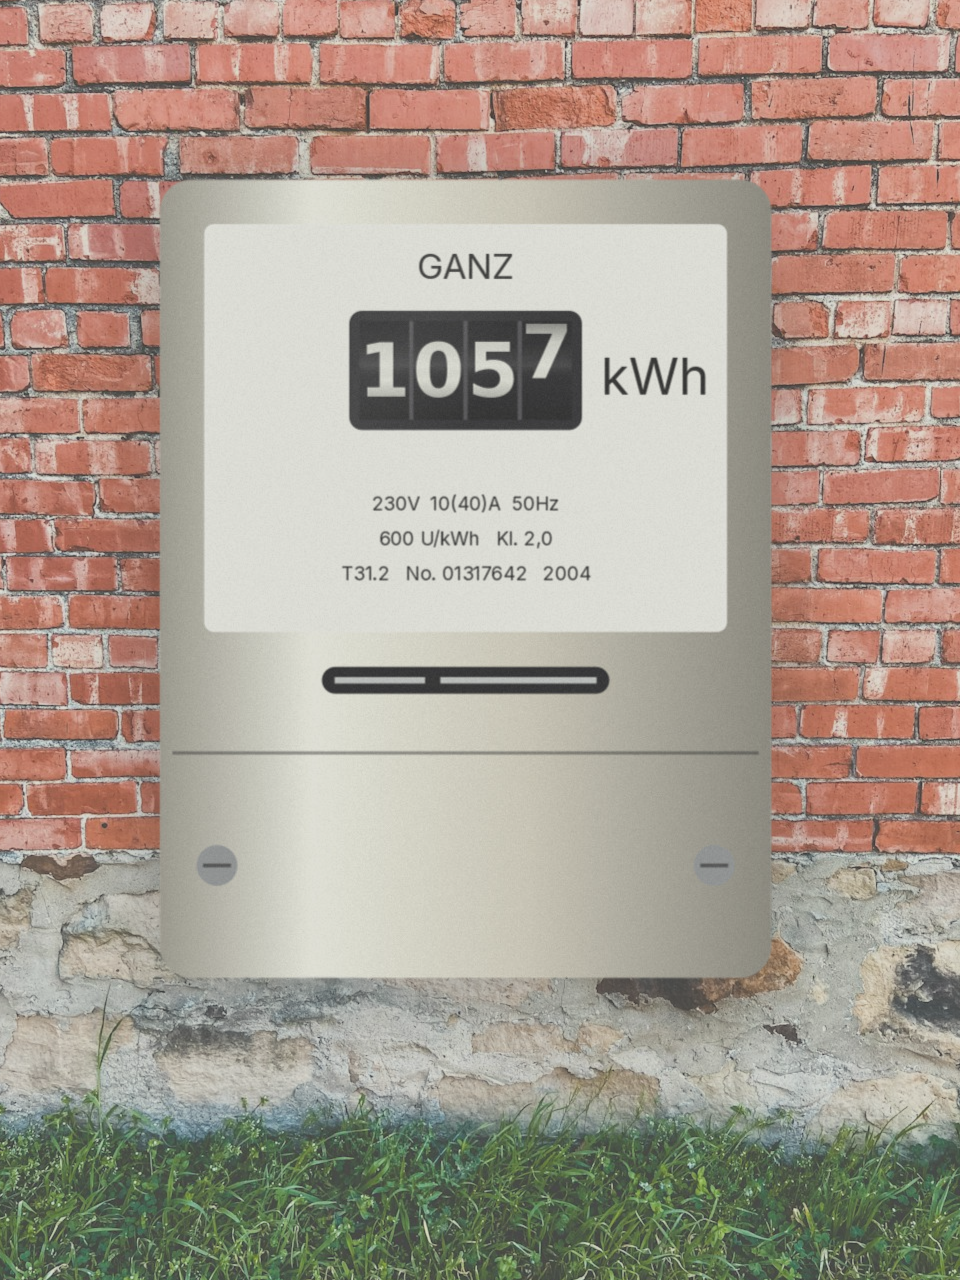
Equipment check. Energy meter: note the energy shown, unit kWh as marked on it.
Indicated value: 1057 kWh
